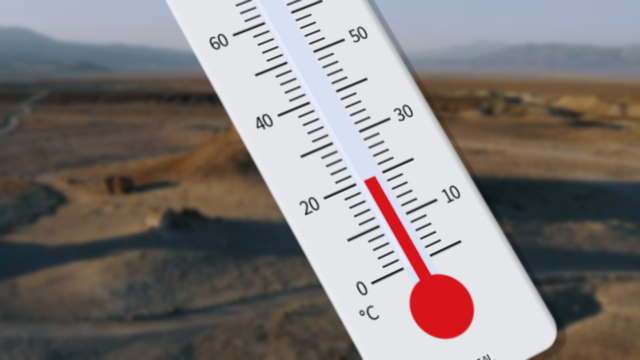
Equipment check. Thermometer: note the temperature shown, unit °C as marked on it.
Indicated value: 20 °C
